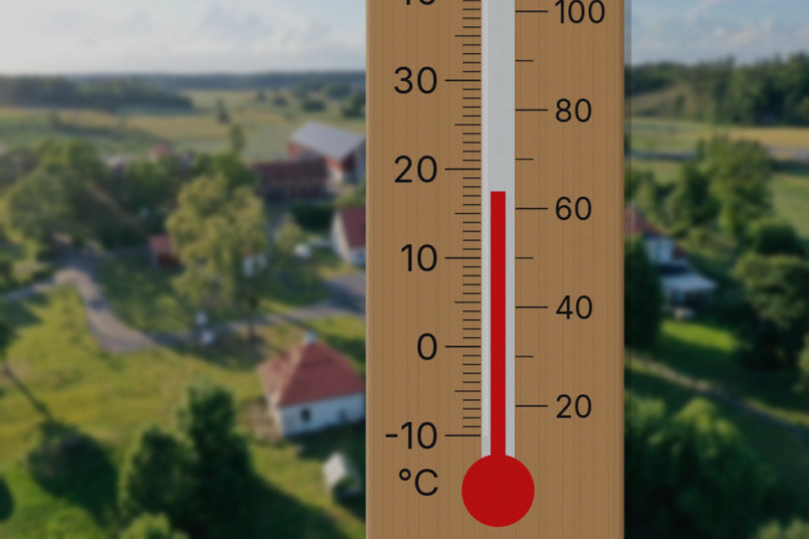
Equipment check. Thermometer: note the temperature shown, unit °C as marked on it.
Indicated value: 17.5 °C
